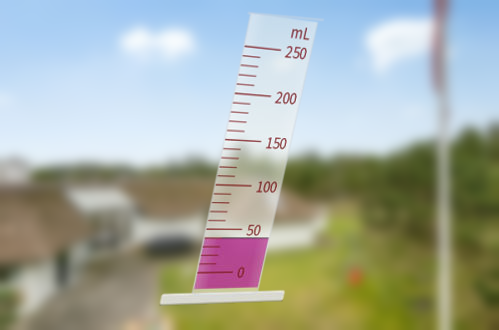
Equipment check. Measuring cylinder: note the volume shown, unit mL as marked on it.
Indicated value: 40 mL
